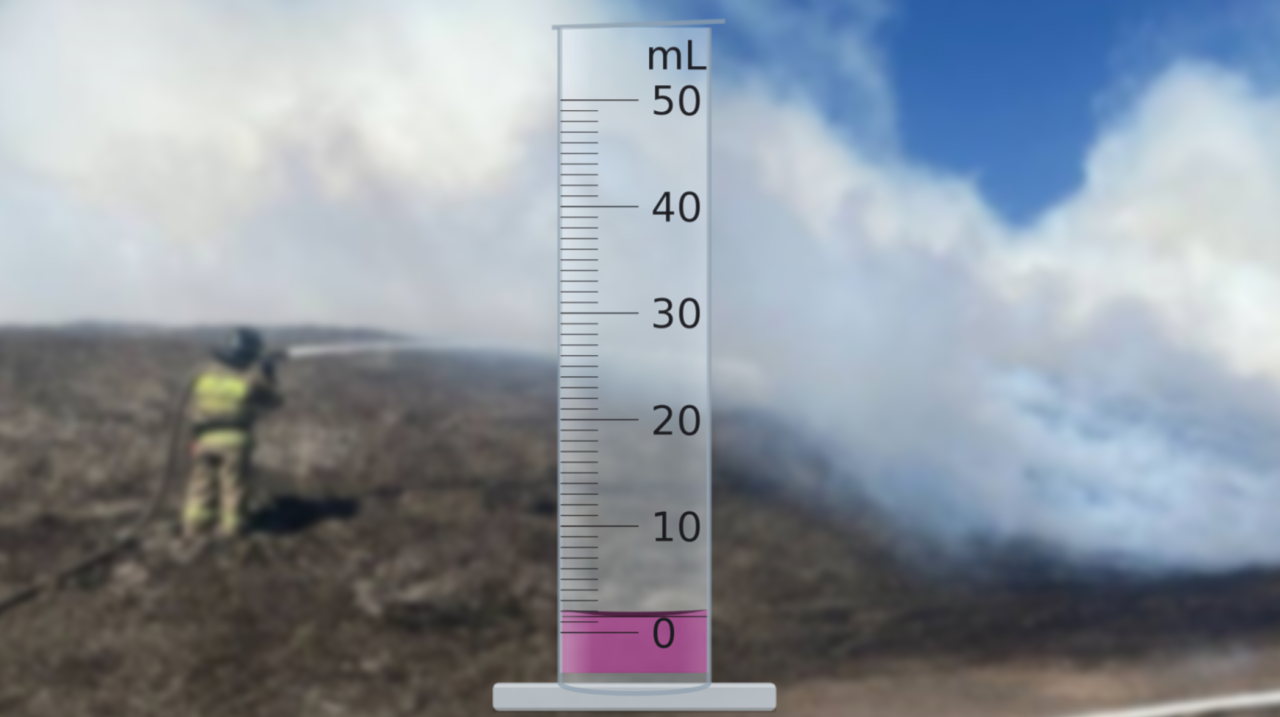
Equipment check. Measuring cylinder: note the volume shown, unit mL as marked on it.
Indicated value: 1.5 mL
